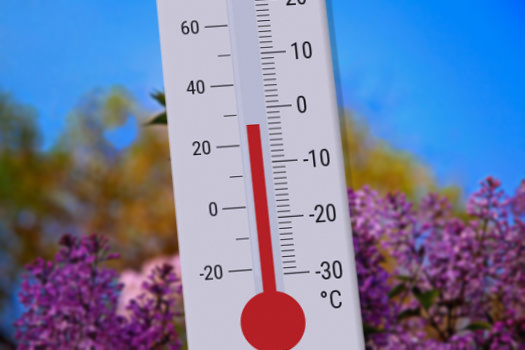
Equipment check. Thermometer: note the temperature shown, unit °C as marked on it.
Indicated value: -3 °C
